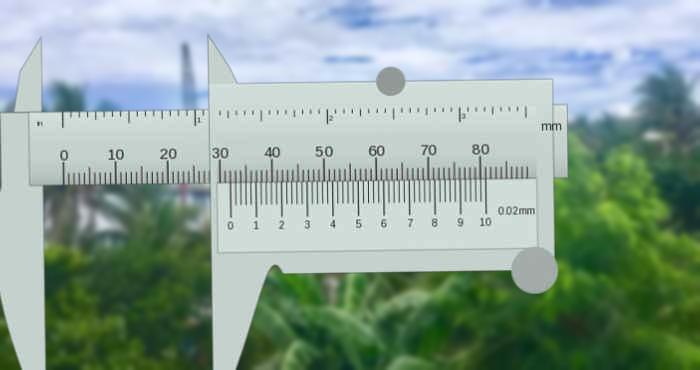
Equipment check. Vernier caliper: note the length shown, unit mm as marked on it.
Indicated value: 32.0 mm
